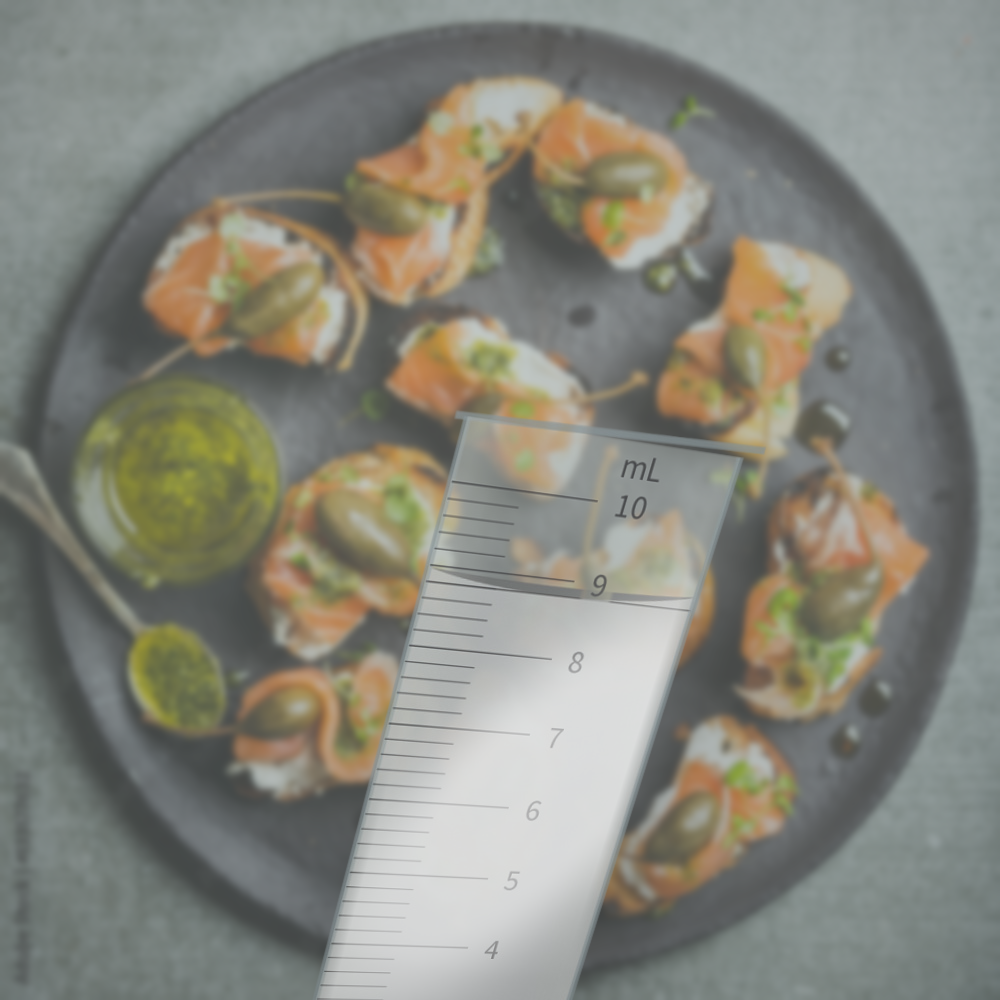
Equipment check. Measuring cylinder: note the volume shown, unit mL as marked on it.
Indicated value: 8.8 mL
